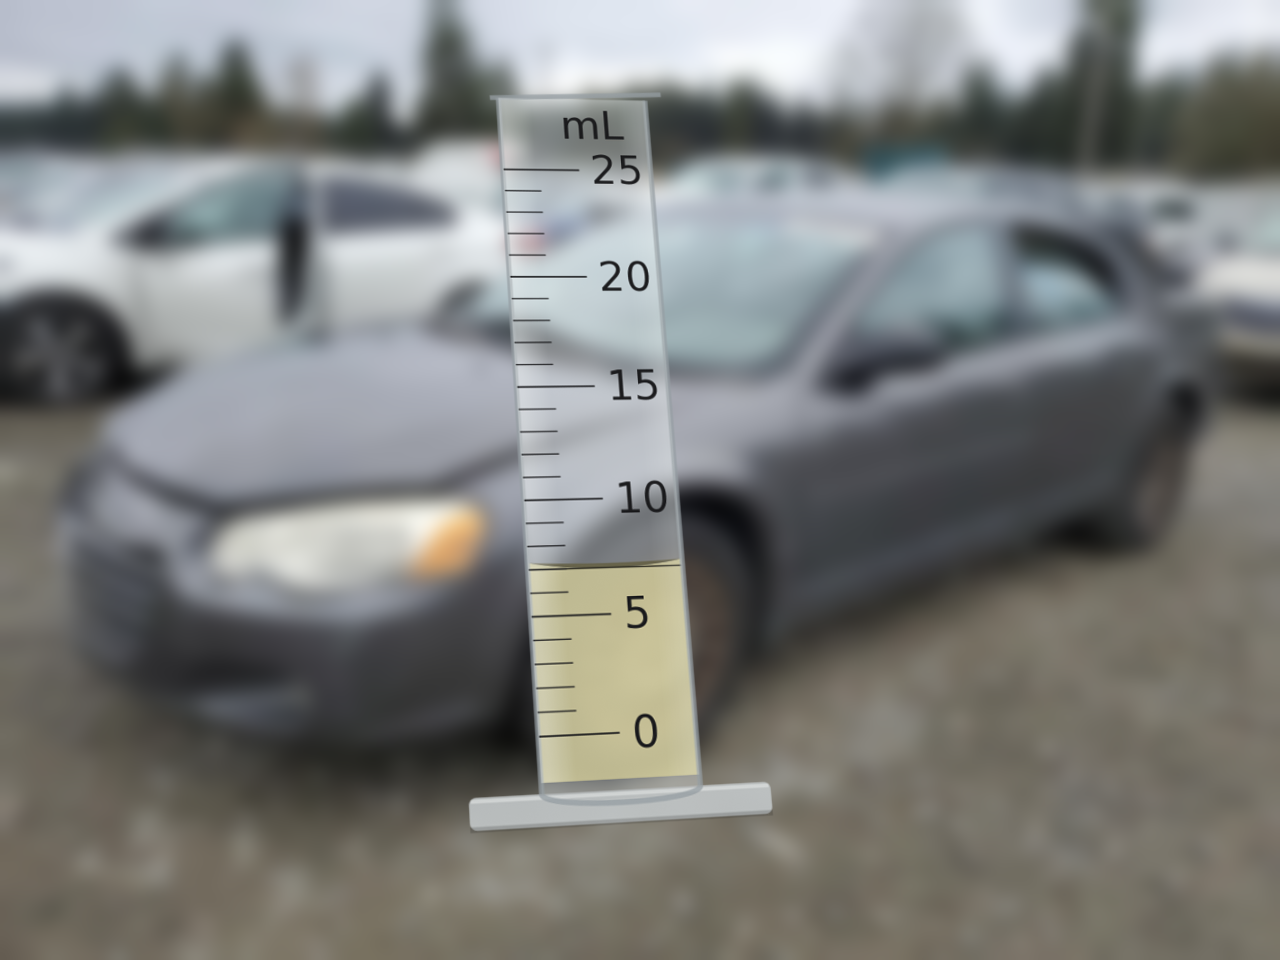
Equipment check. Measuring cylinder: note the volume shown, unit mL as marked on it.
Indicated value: 7 mL
